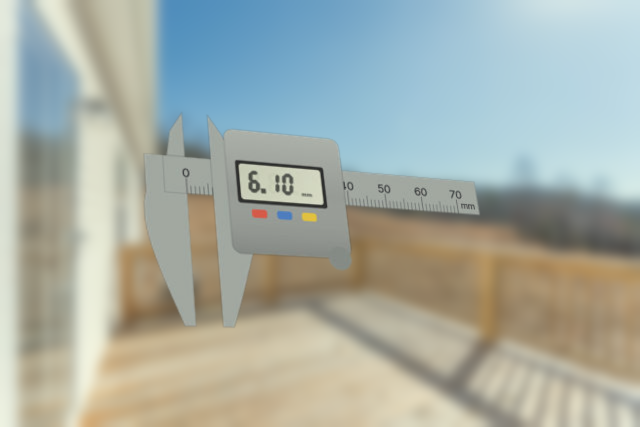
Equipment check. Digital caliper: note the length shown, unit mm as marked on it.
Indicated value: 6.10 mm
